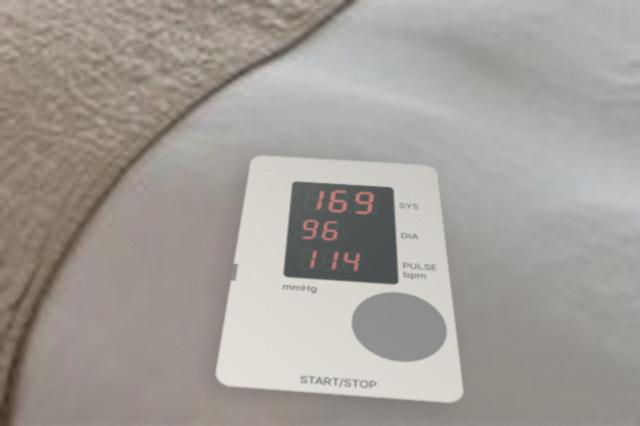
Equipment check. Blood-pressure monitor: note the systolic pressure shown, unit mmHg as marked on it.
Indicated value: 169 mmHg
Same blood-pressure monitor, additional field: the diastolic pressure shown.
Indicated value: 96 mmHg
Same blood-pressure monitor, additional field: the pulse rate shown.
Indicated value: 114 bpm
